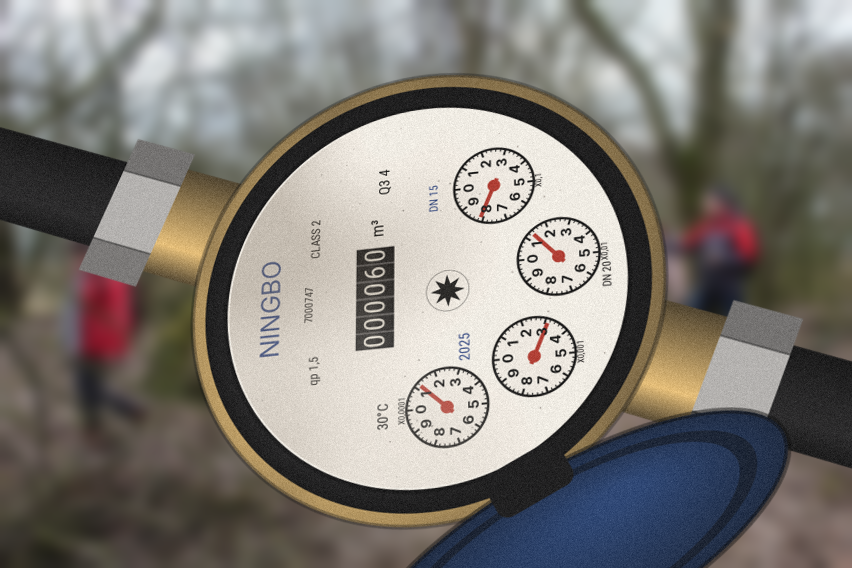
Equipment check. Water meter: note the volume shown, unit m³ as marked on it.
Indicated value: 60.8131 m³
